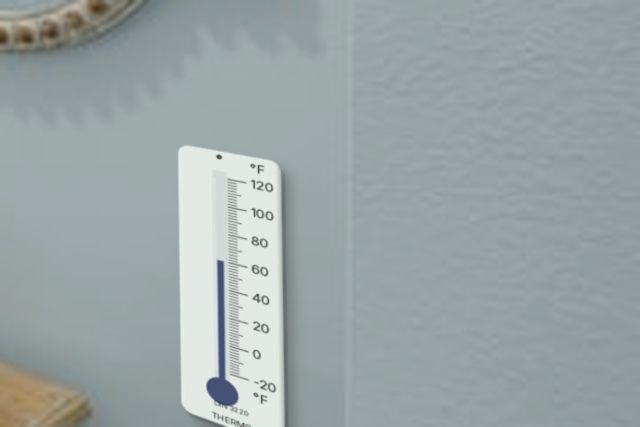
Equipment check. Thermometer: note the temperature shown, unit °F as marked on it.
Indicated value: 60 °F
